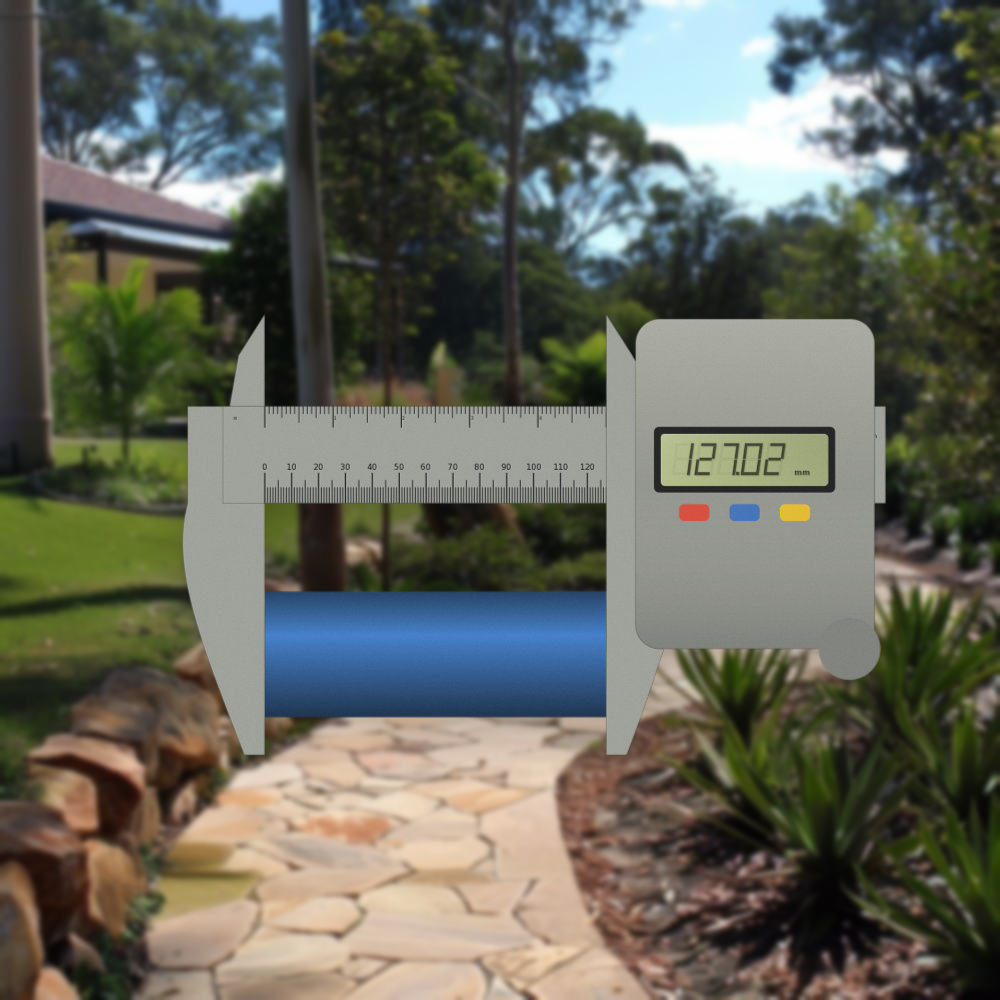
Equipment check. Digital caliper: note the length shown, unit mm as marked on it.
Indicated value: 127.02 mm
